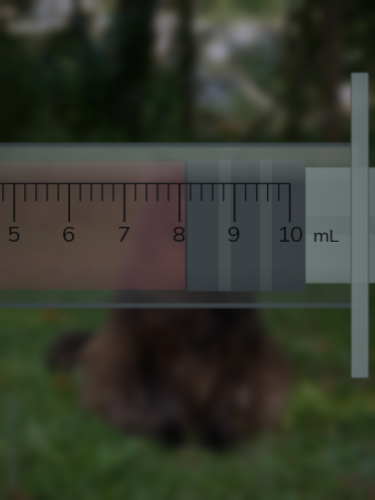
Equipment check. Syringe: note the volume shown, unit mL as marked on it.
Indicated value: 8.1 mL
